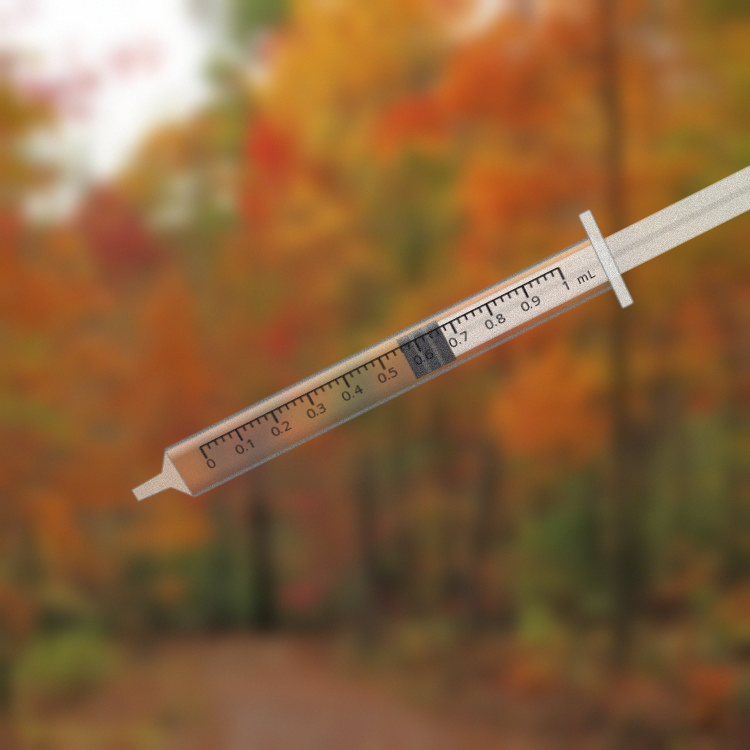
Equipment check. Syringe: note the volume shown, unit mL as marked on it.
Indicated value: 0.56 mL
